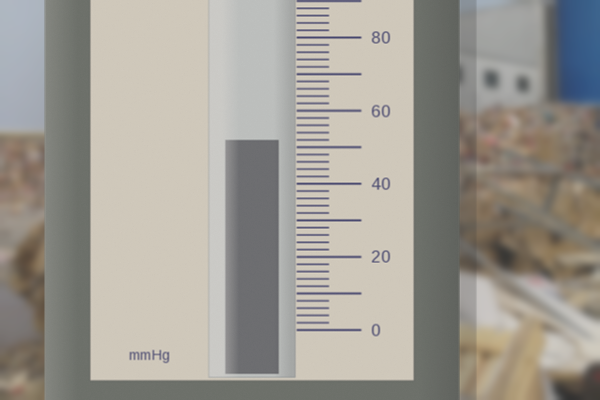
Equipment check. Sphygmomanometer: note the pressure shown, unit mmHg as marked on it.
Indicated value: 52 mmHg
